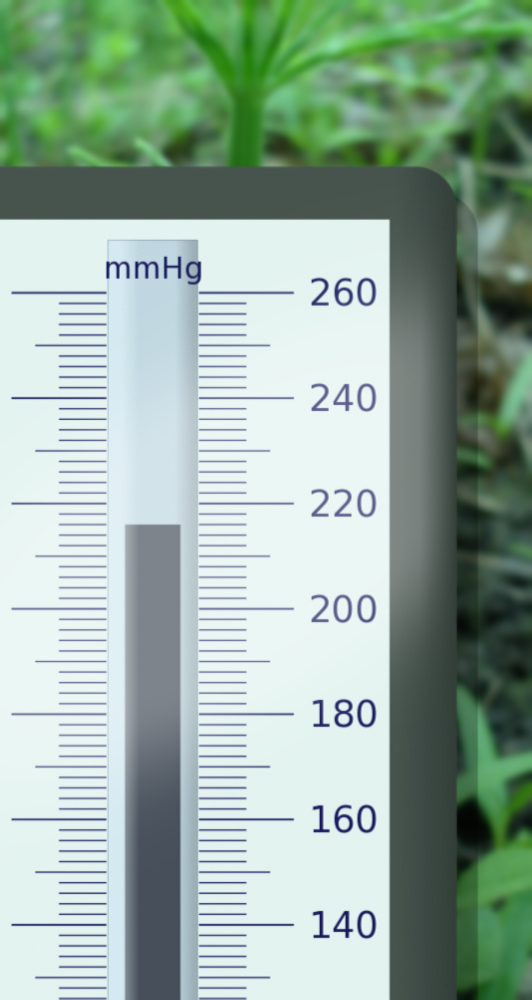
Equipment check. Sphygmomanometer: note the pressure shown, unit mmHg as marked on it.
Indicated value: 216 mmHg
